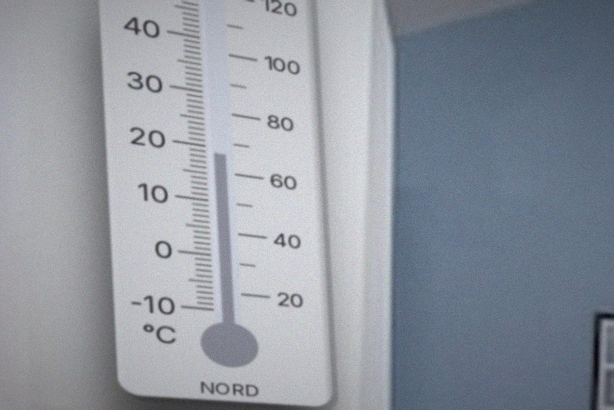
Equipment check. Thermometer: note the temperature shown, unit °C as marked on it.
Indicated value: 19 °C
